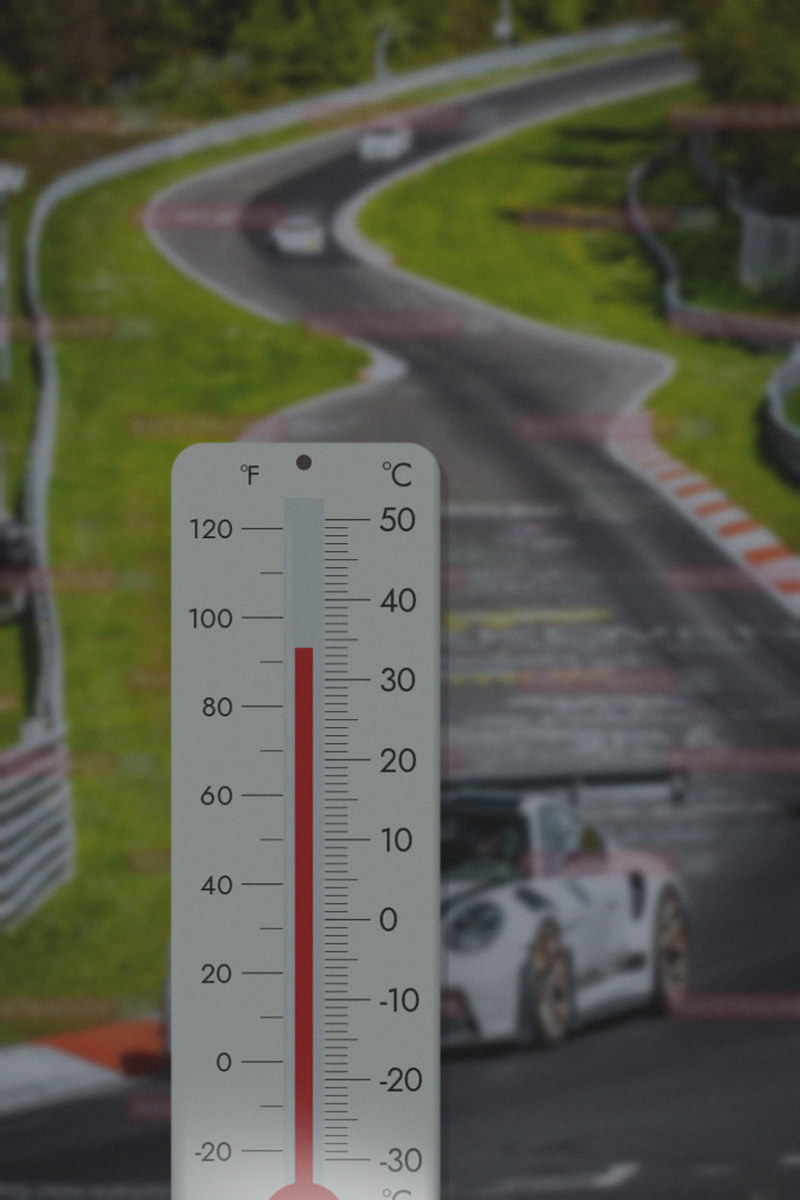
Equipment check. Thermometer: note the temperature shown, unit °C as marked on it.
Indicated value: 34 °C
